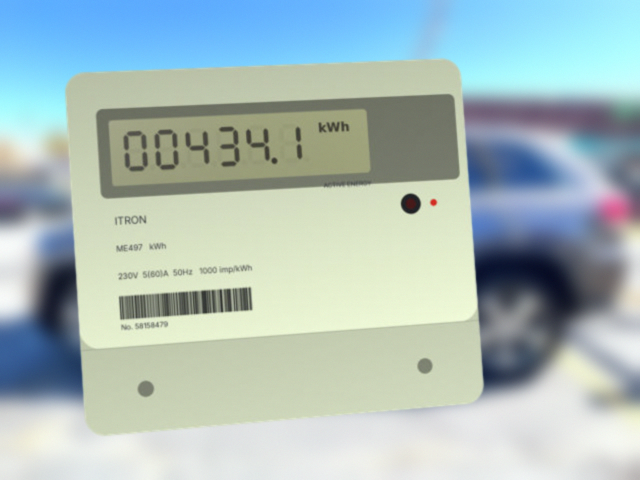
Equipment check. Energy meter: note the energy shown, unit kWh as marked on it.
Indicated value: 434.1 kWh
